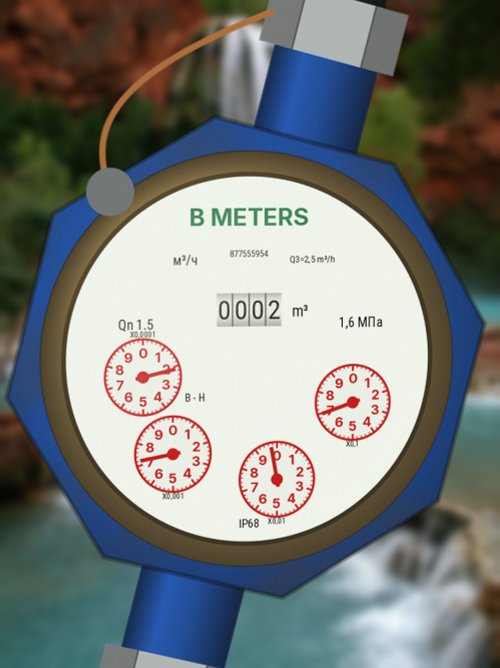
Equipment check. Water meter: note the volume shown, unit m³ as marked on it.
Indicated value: 2.6972 m³
